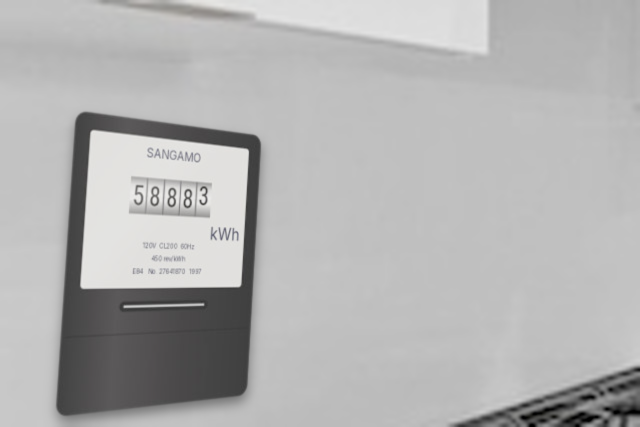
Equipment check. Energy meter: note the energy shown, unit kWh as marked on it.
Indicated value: 58883 kWh
